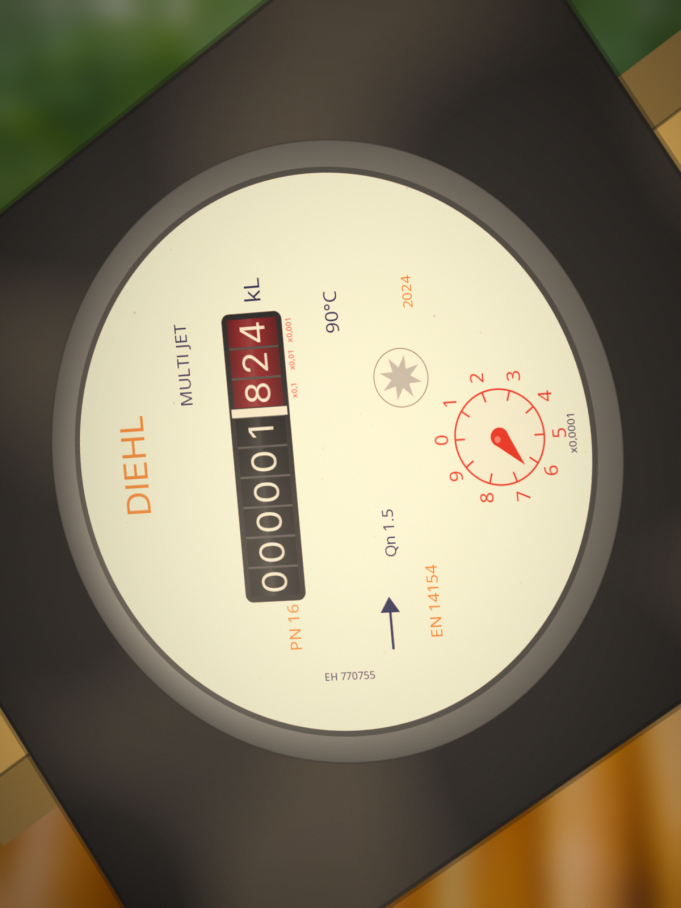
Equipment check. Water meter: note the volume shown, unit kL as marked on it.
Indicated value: 1.8246 kL
